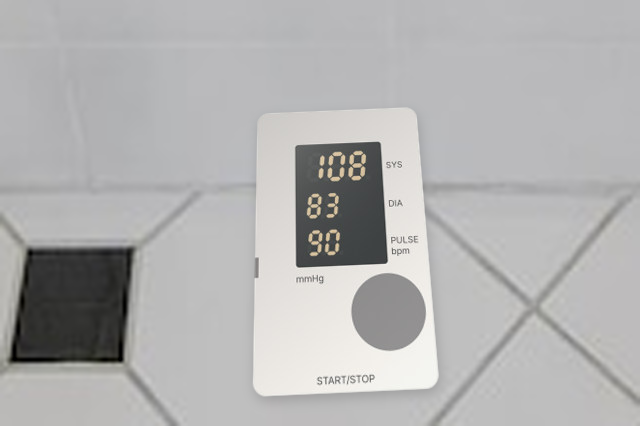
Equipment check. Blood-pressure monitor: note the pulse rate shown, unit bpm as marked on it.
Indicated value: 90 bpm
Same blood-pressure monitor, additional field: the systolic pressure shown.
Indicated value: 108 mmHg
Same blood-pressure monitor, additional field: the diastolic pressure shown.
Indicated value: 83 mmHg
